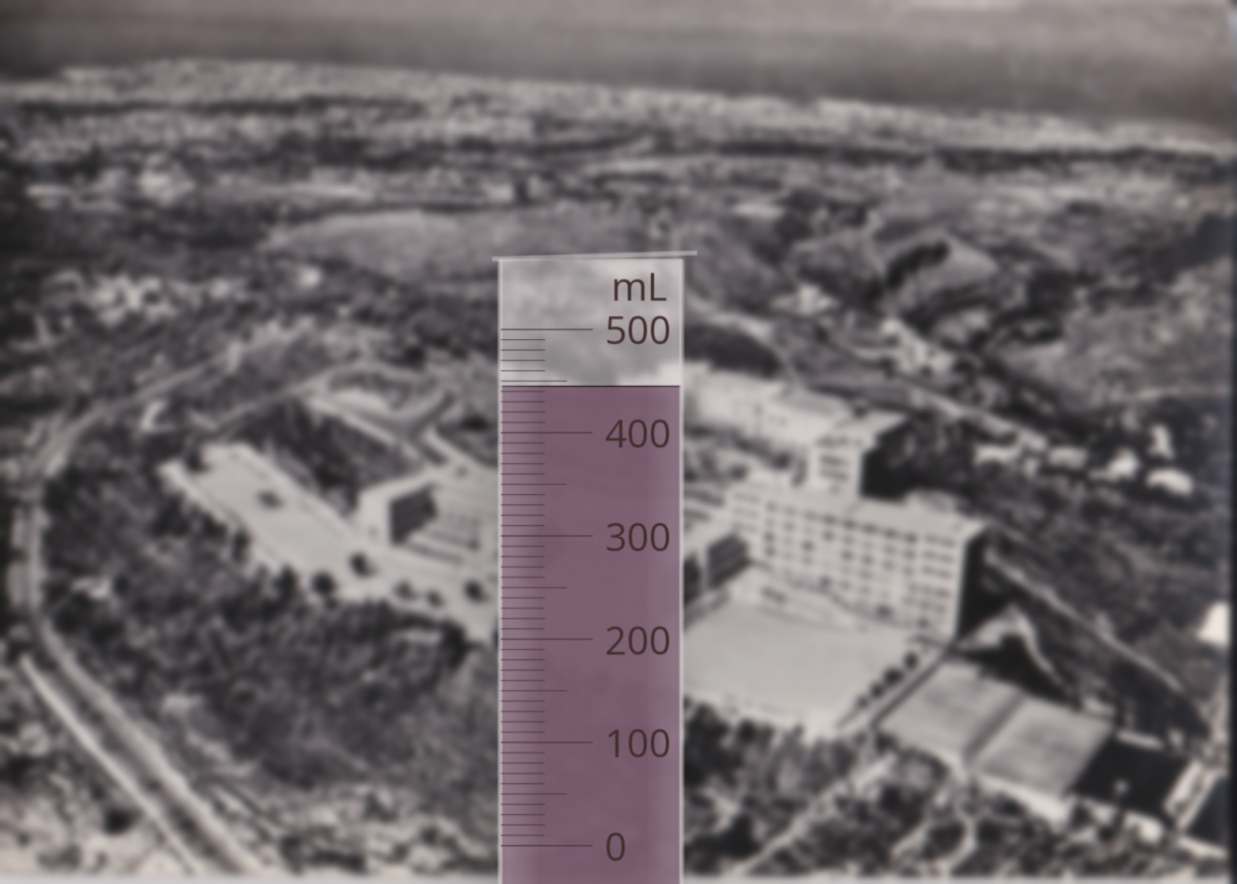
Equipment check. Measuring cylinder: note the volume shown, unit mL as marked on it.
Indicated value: 445 mL
